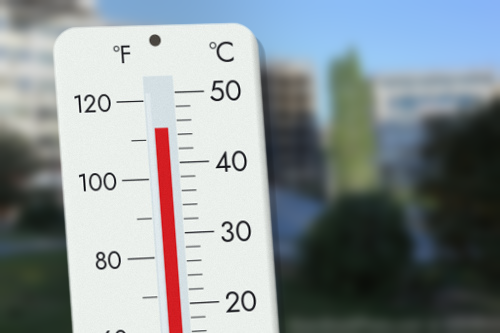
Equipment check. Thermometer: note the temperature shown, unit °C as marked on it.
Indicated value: 45 °C
